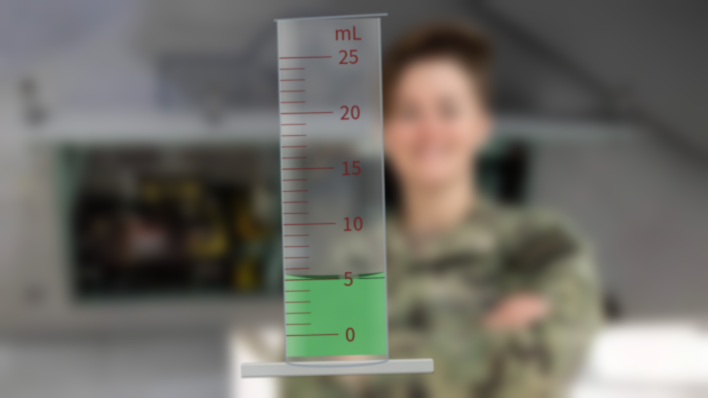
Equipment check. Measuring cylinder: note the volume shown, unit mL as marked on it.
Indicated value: 5 mL
